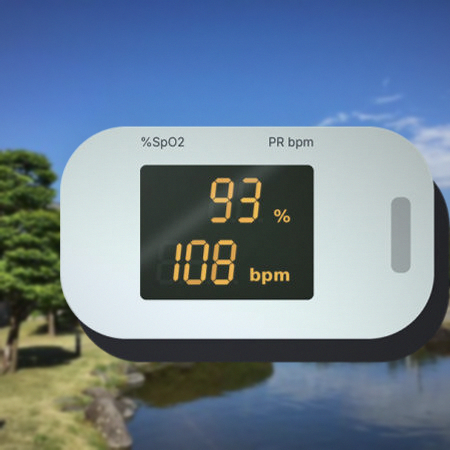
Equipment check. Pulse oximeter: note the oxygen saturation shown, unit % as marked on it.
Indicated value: 93 %
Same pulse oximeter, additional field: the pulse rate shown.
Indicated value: 108 bpm
